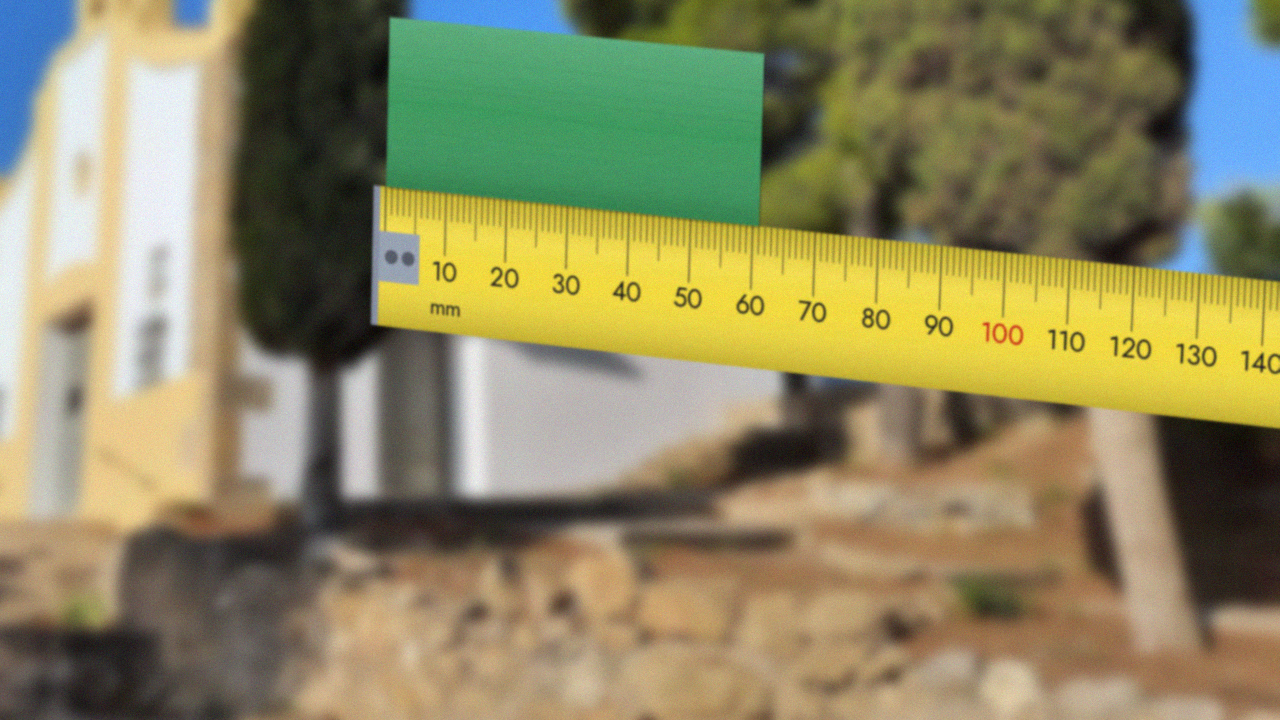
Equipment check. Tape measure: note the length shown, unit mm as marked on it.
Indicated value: 61 mm
